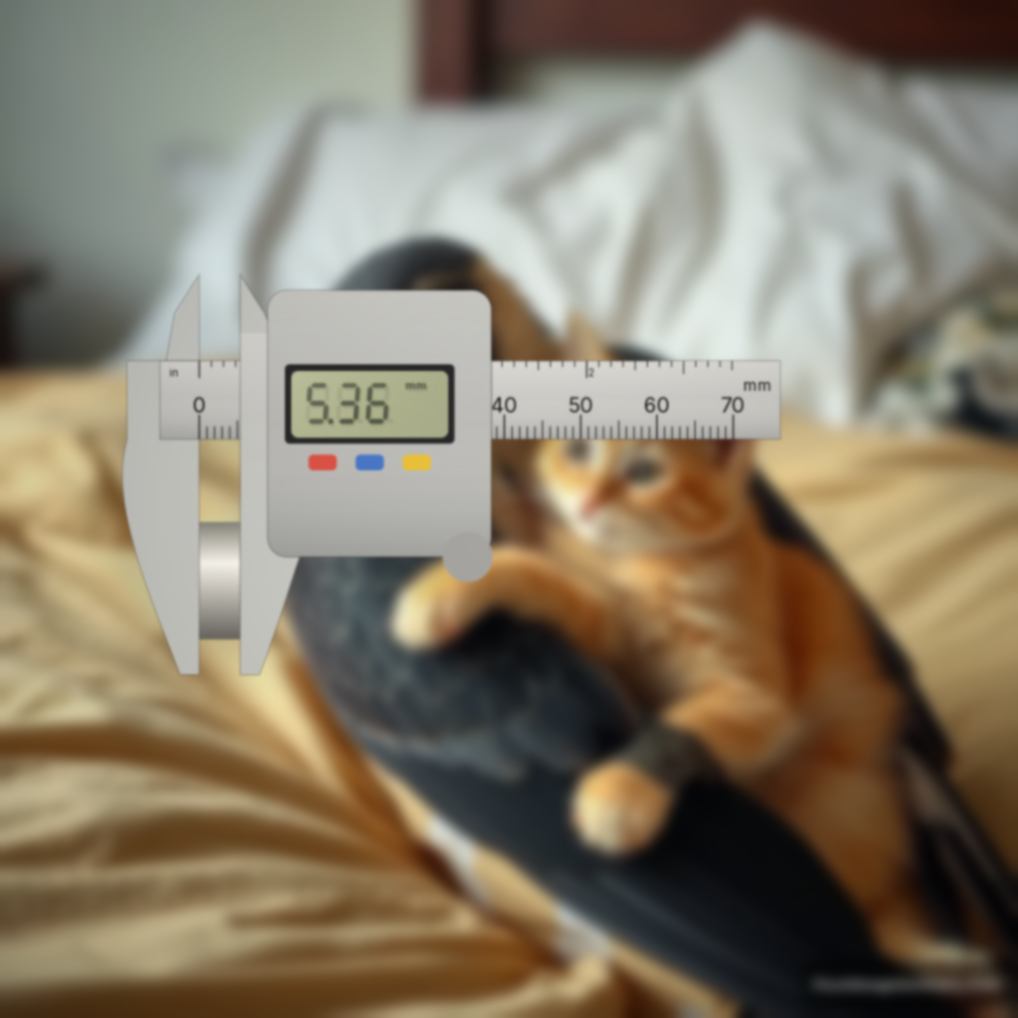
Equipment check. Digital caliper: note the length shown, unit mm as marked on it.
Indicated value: 5.36 mm
